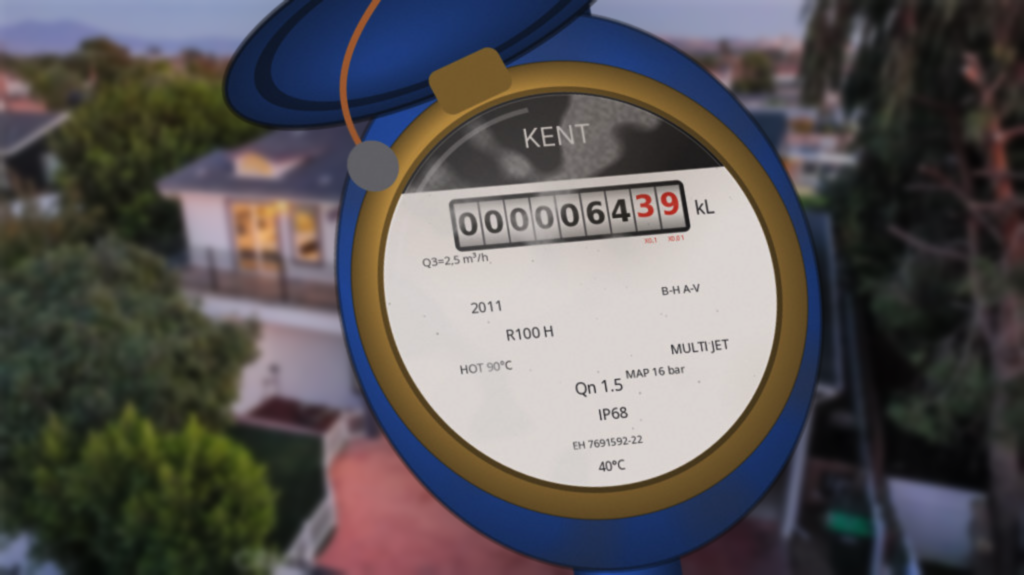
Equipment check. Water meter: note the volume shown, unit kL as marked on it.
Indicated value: 64.39 kL
